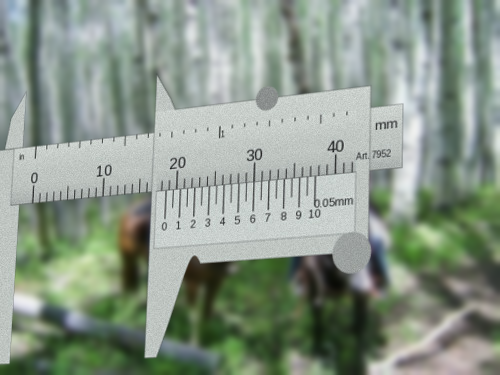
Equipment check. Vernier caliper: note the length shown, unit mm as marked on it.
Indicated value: 18.6 mm
